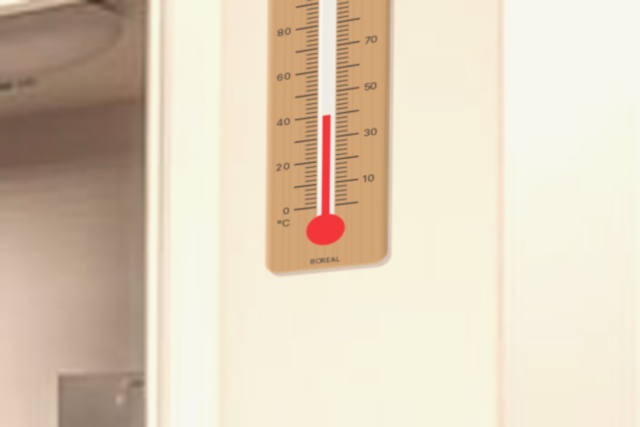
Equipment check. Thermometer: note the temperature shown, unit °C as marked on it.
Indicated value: 40 °C
